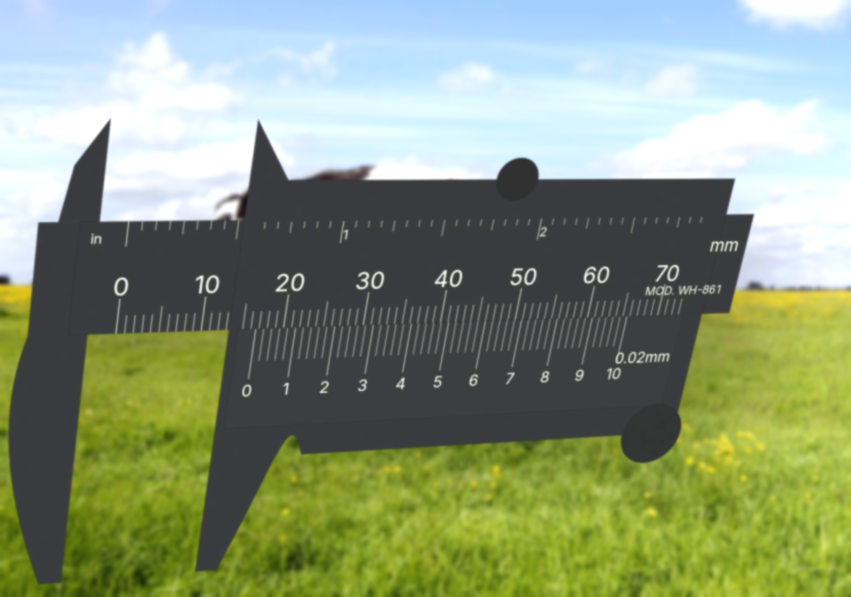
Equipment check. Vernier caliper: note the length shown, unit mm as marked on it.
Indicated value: 16.6 mm
